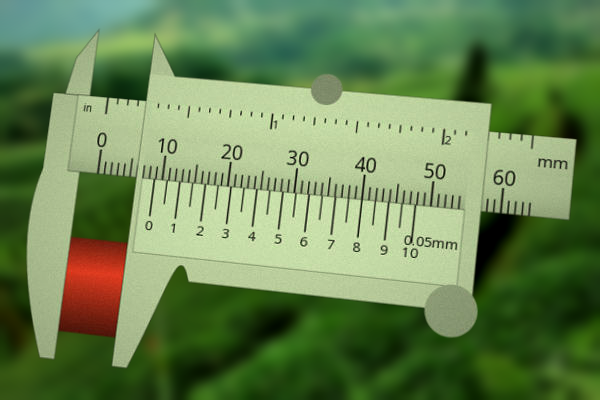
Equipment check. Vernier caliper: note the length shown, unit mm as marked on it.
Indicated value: 8.8 mm
